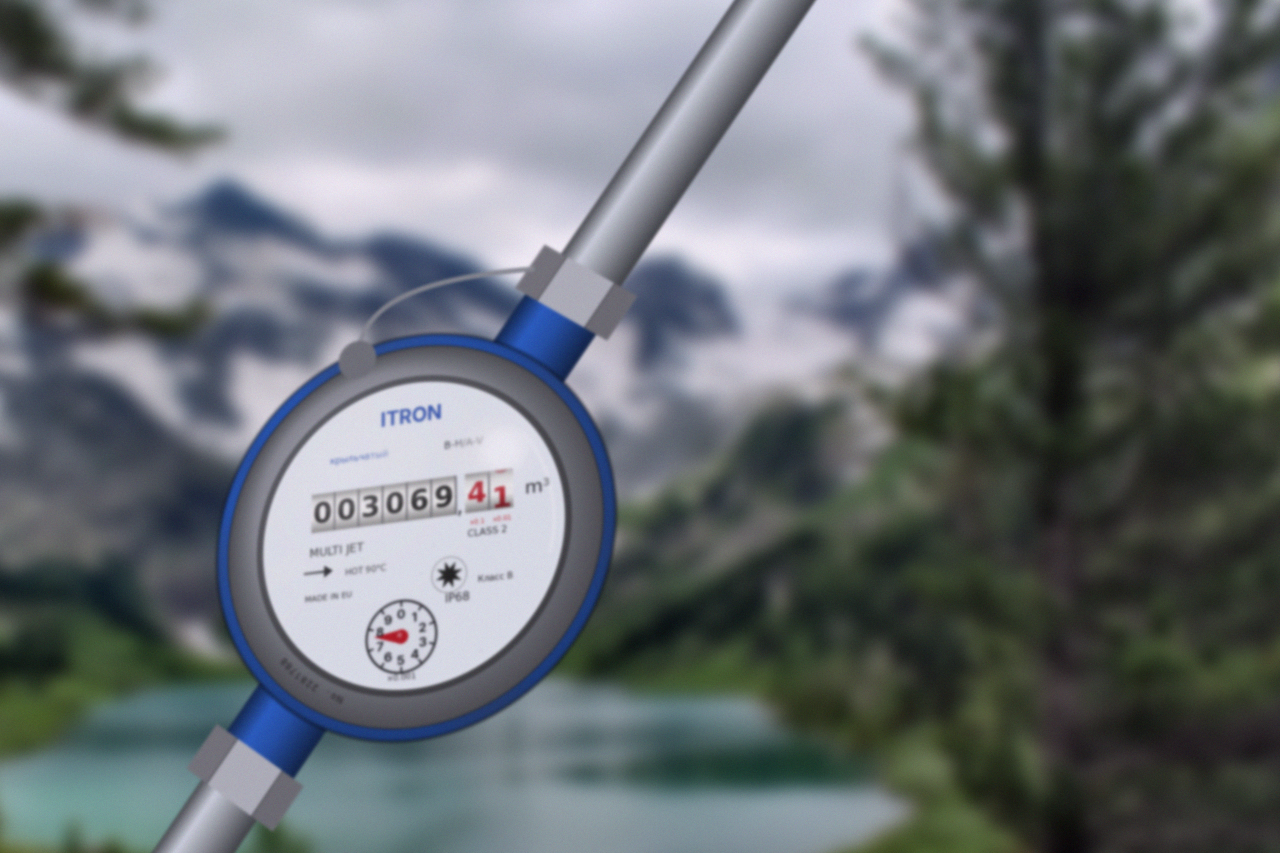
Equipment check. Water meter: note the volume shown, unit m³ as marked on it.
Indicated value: 3069.407 m³
